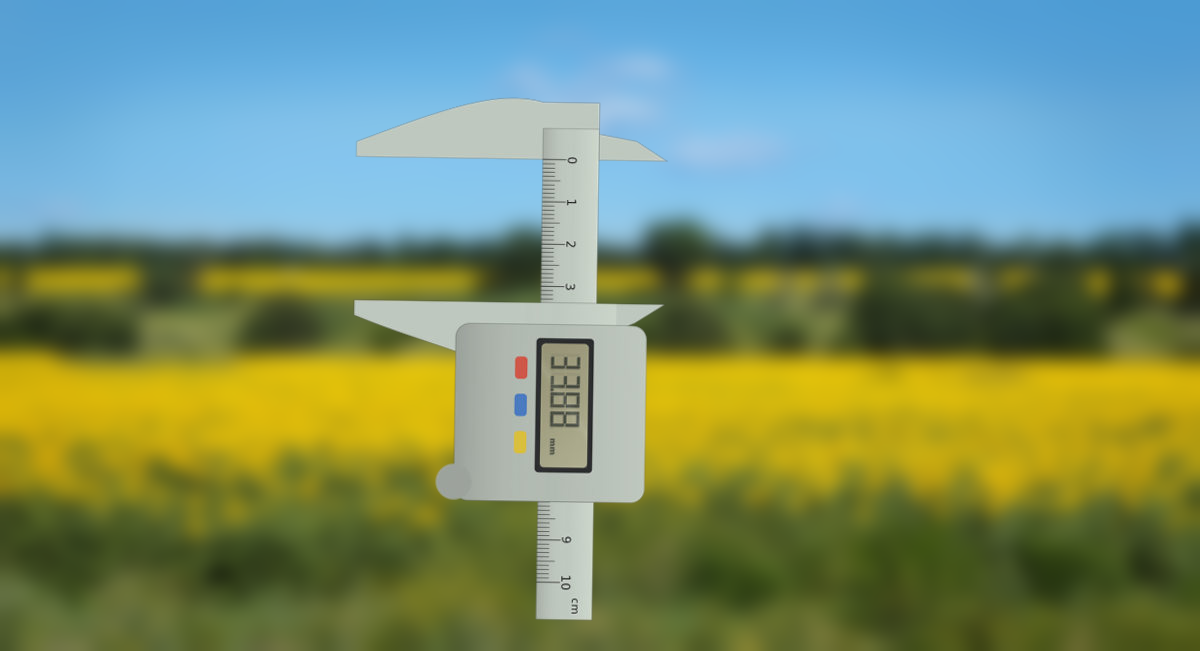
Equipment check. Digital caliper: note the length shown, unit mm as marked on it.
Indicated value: 33.88 mm
